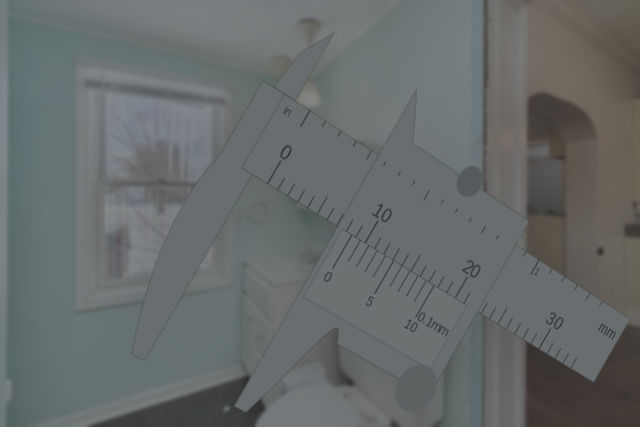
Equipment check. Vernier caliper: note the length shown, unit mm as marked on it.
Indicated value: 8.6 mm
